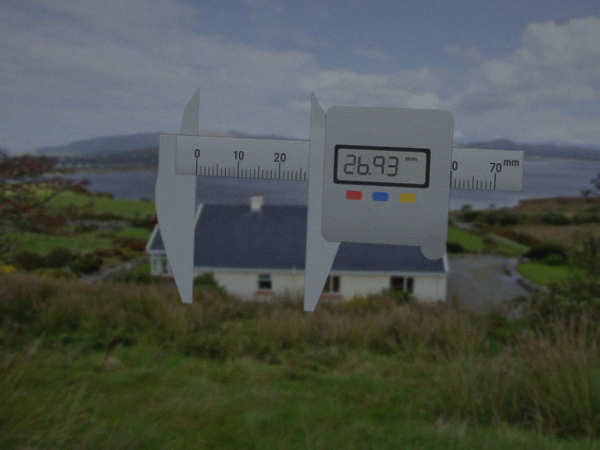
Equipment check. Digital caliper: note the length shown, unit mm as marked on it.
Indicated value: 26.93 mm
